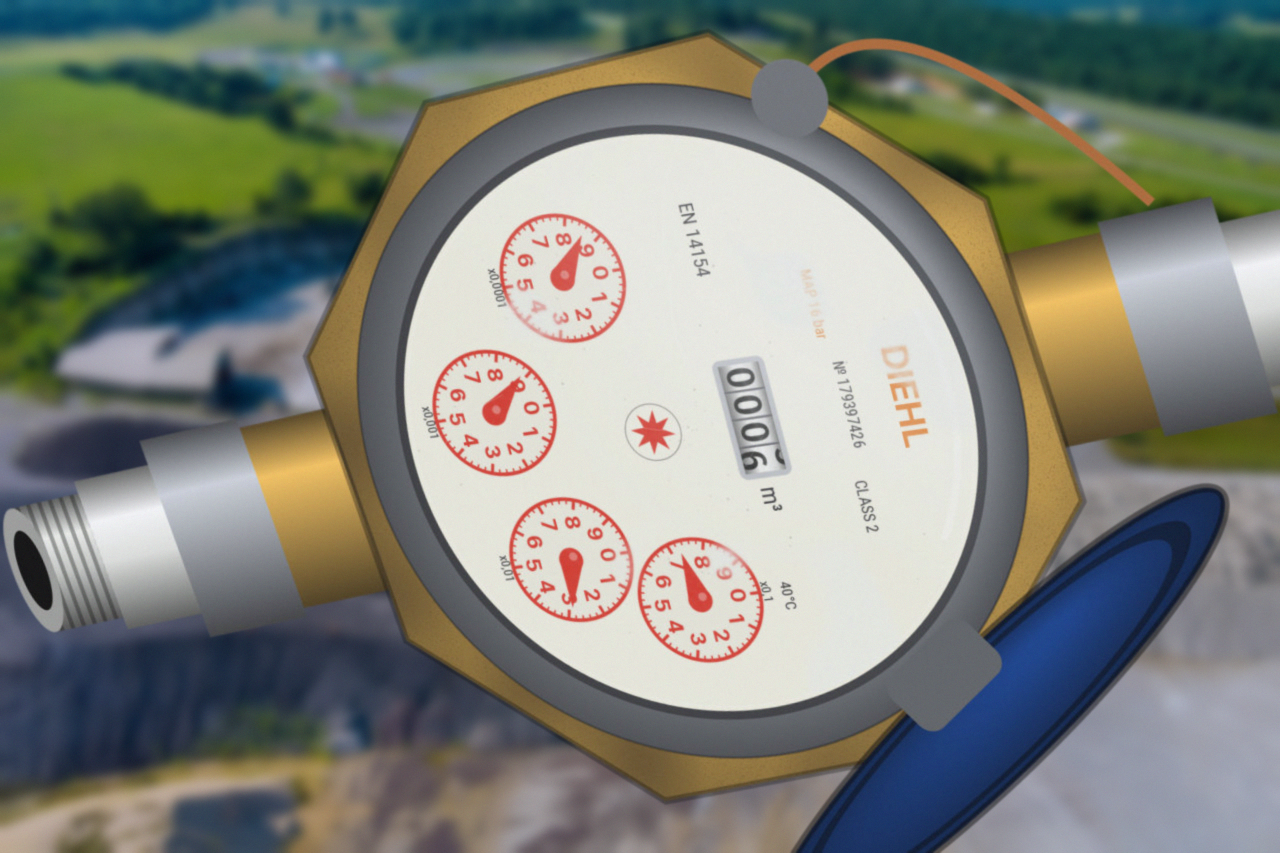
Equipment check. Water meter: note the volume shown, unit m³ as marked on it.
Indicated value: 5.7288 m³
